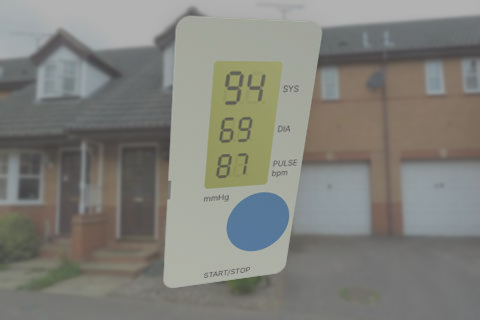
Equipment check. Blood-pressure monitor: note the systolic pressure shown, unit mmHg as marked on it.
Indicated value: 94 mmHg
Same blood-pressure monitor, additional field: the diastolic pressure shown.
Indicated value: 69 mmHg
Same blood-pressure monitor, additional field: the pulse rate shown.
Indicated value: 87 bpm
